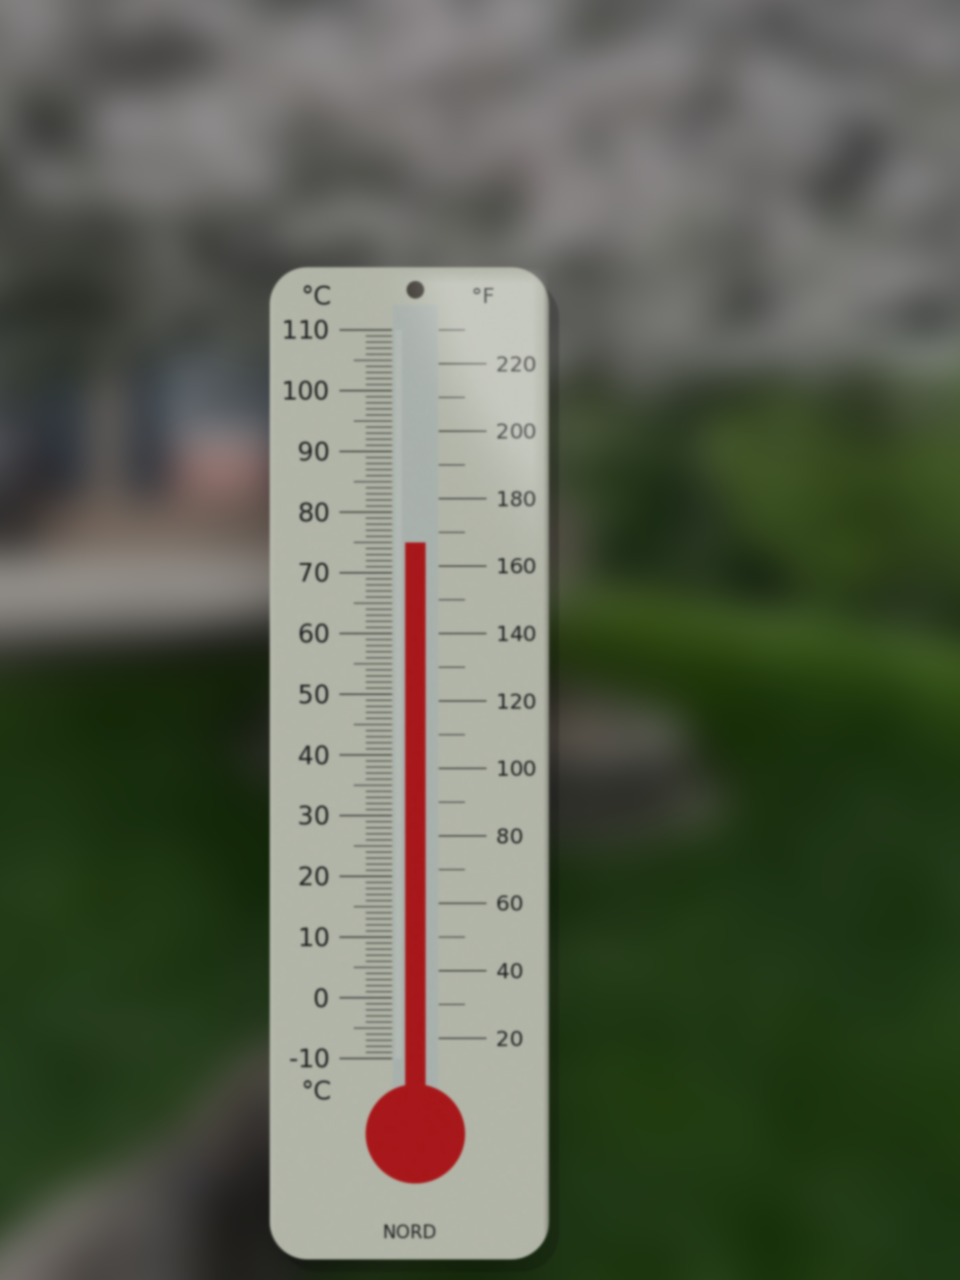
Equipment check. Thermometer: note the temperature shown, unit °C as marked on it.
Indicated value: 75 °C
